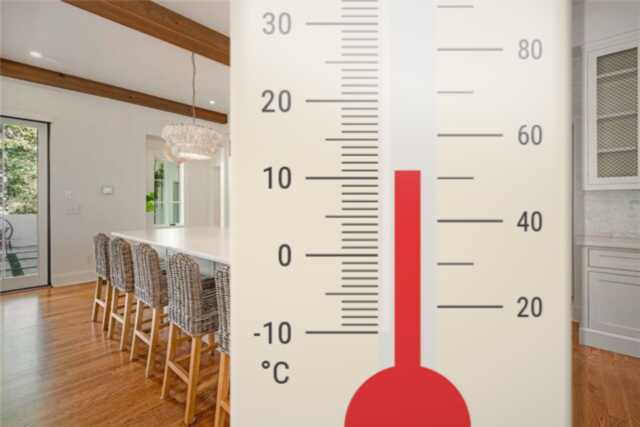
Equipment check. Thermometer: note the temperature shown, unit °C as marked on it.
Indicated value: 11 °C
